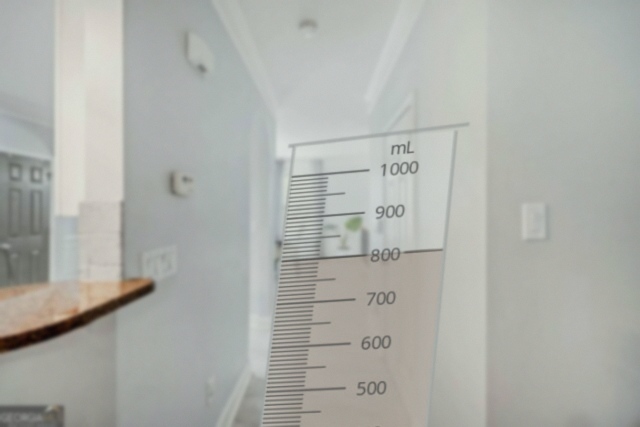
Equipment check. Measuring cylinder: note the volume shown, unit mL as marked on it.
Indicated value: 800 mL
